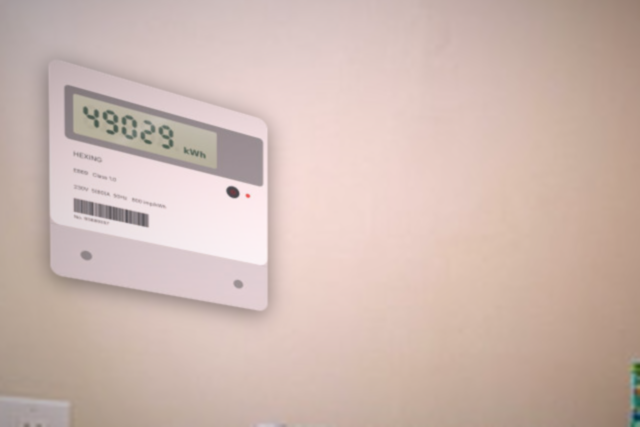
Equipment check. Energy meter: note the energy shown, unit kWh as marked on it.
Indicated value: 49029 kWh
